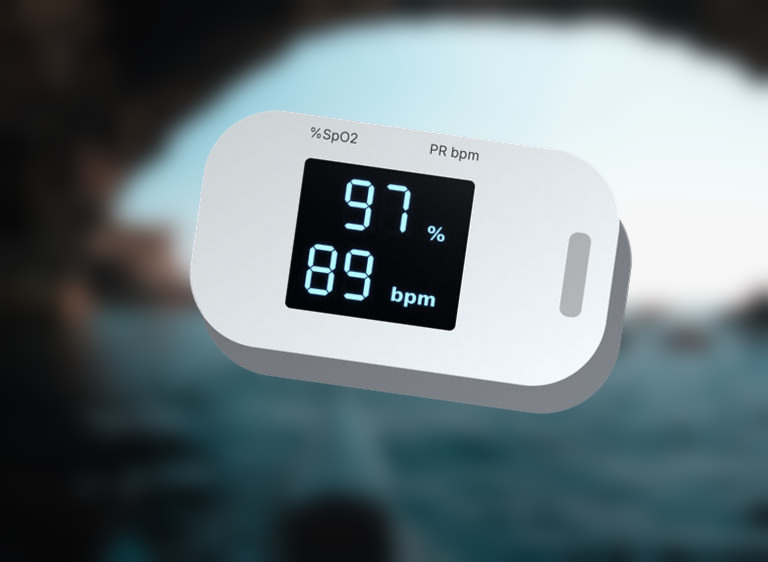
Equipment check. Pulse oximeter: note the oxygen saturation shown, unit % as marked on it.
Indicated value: 97 %
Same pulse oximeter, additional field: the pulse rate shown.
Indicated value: 89 bpm
